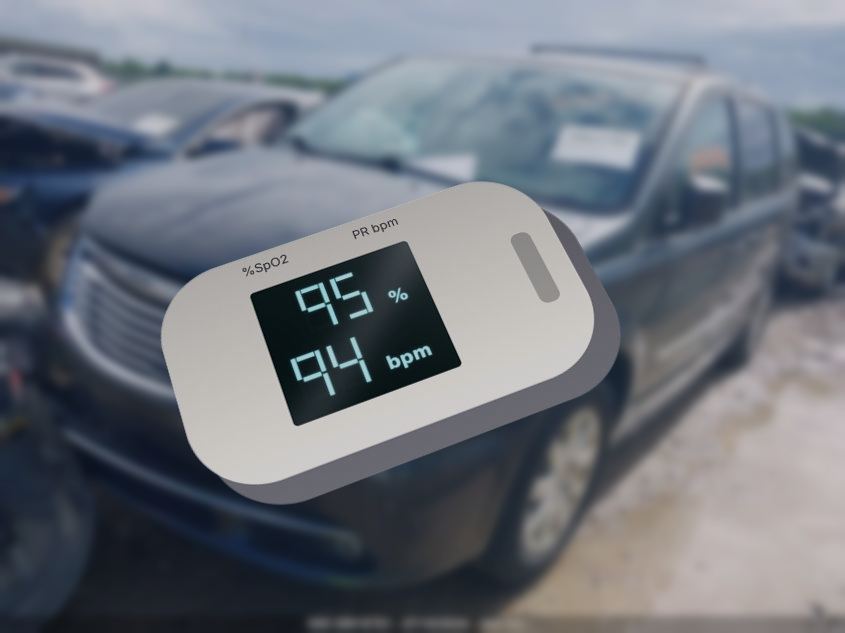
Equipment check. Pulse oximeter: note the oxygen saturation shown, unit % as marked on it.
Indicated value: 95 %
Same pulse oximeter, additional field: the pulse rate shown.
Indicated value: 94 bpm
